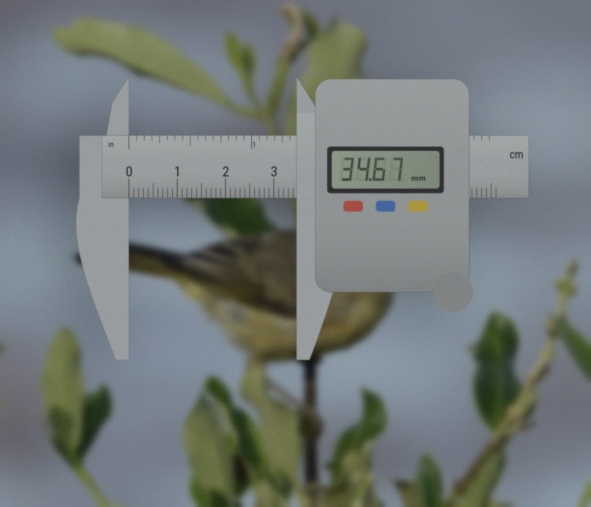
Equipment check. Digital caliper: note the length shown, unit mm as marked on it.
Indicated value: 34.67 mm
